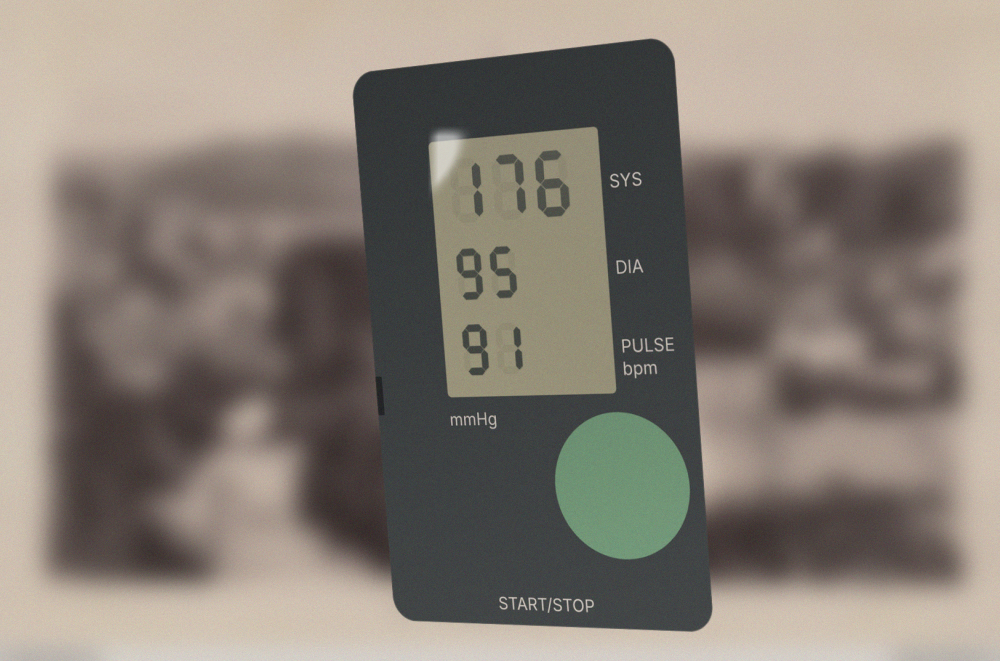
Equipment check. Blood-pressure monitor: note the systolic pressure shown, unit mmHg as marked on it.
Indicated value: 176 mmHg
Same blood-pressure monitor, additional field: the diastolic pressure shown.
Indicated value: 95 mmHg
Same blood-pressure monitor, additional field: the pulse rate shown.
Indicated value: 91 bpm
